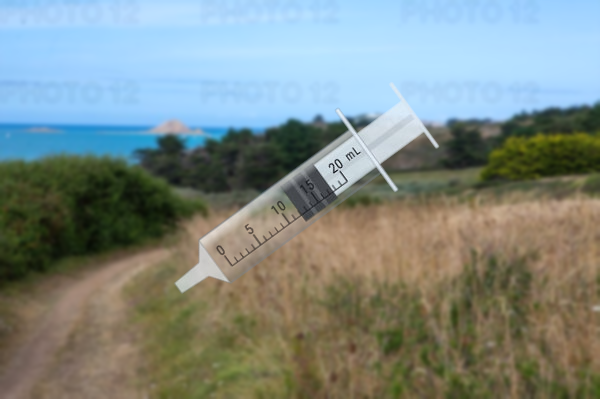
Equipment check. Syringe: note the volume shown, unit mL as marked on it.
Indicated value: 12 mL
